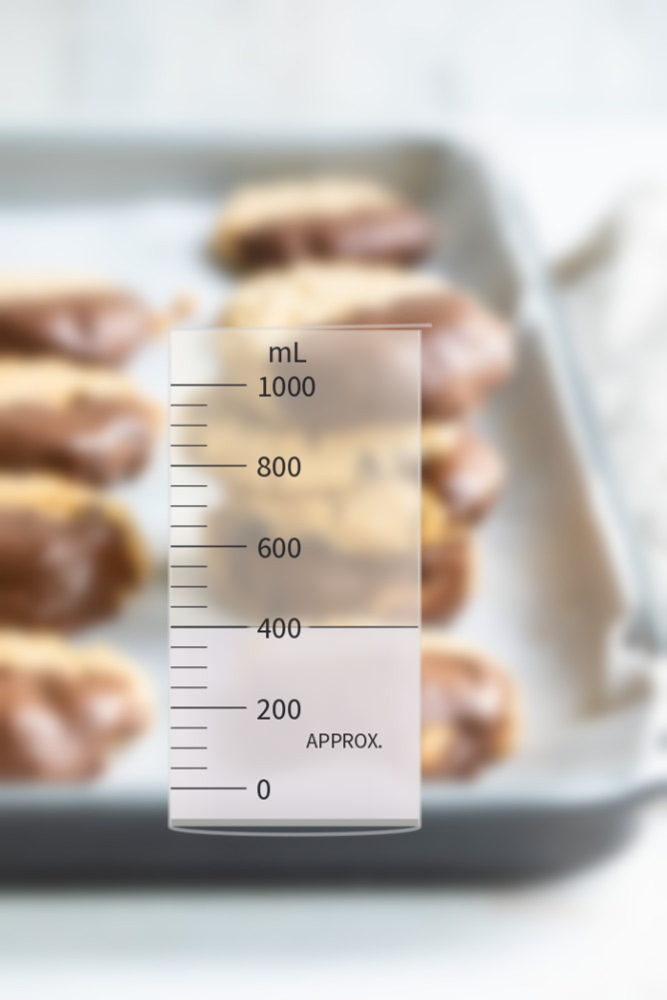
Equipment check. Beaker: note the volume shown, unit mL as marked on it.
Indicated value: 400 mL
